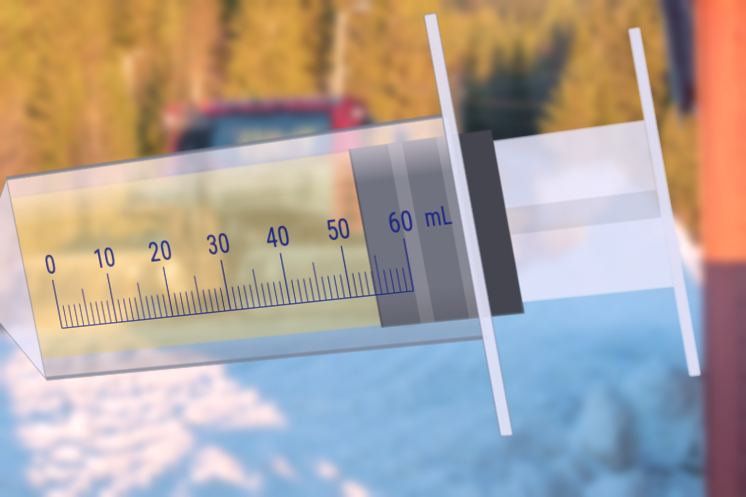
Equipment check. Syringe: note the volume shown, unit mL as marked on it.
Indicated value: 54 mL
